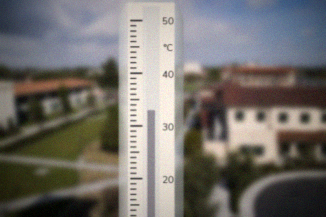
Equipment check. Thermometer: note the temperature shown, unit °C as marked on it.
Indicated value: 33 °C
